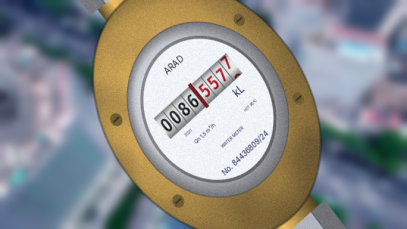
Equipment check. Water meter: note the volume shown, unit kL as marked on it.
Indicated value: 86.5577 kL
